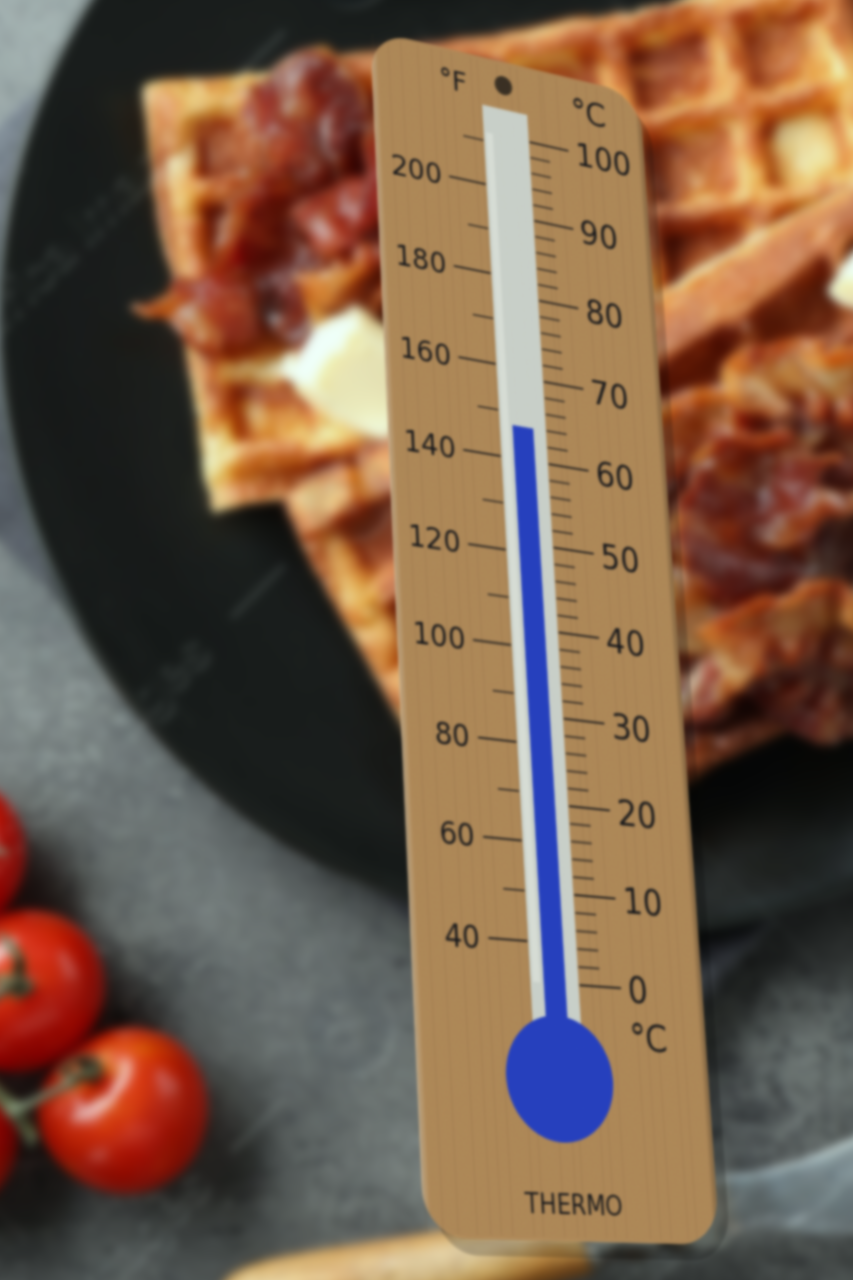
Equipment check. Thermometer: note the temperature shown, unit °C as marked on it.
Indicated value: 64 °C
